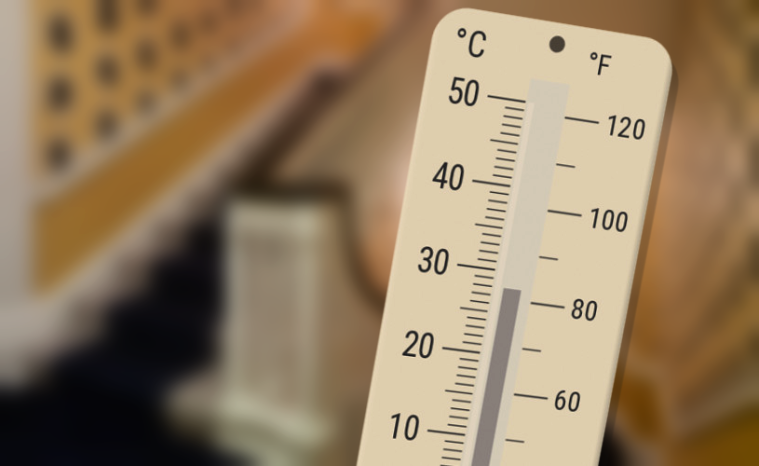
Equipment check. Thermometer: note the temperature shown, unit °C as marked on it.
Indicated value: 28 °C
